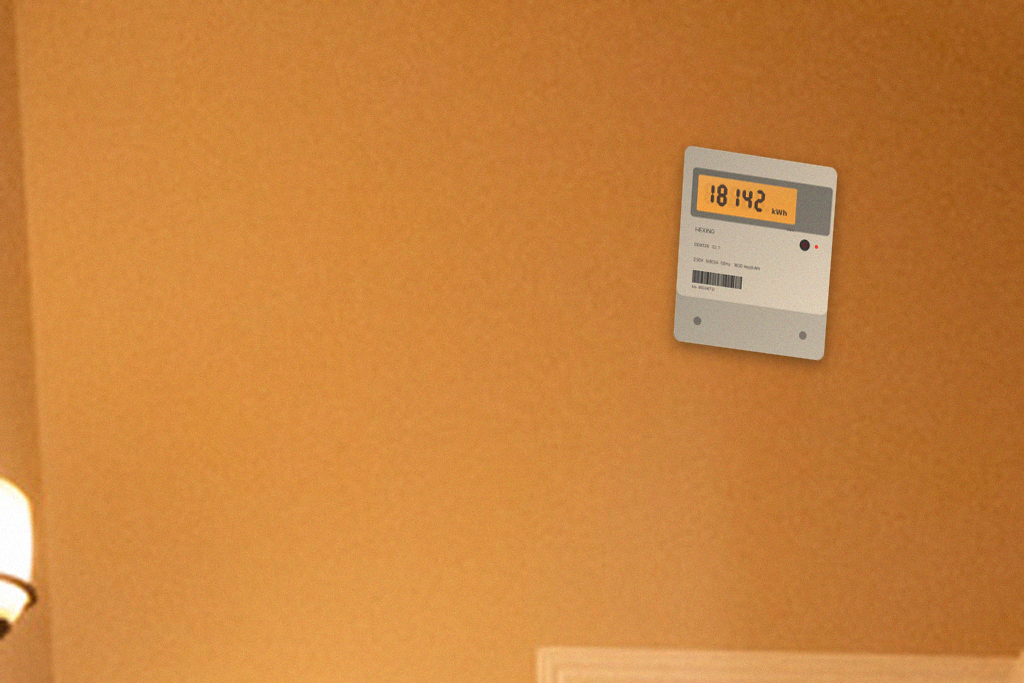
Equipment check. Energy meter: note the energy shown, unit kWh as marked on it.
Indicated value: 18142 kWh
